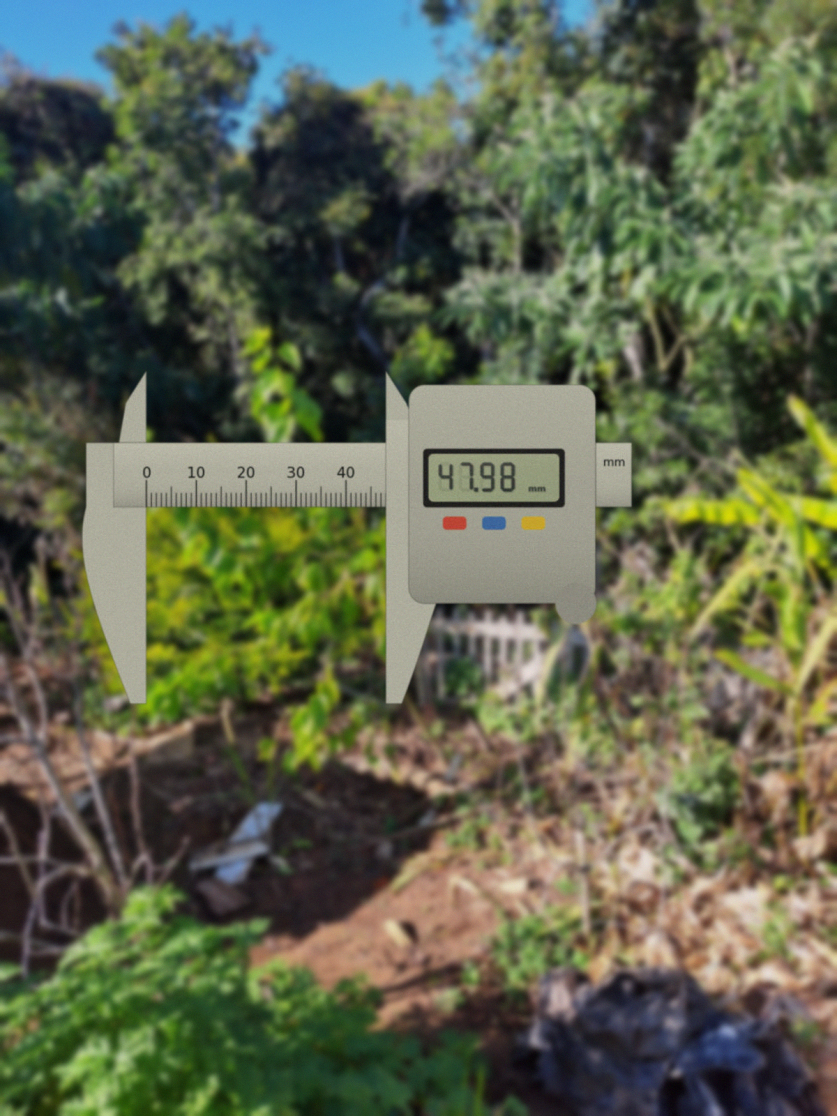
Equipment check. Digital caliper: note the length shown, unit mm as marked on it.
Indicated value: 47.98 mm
